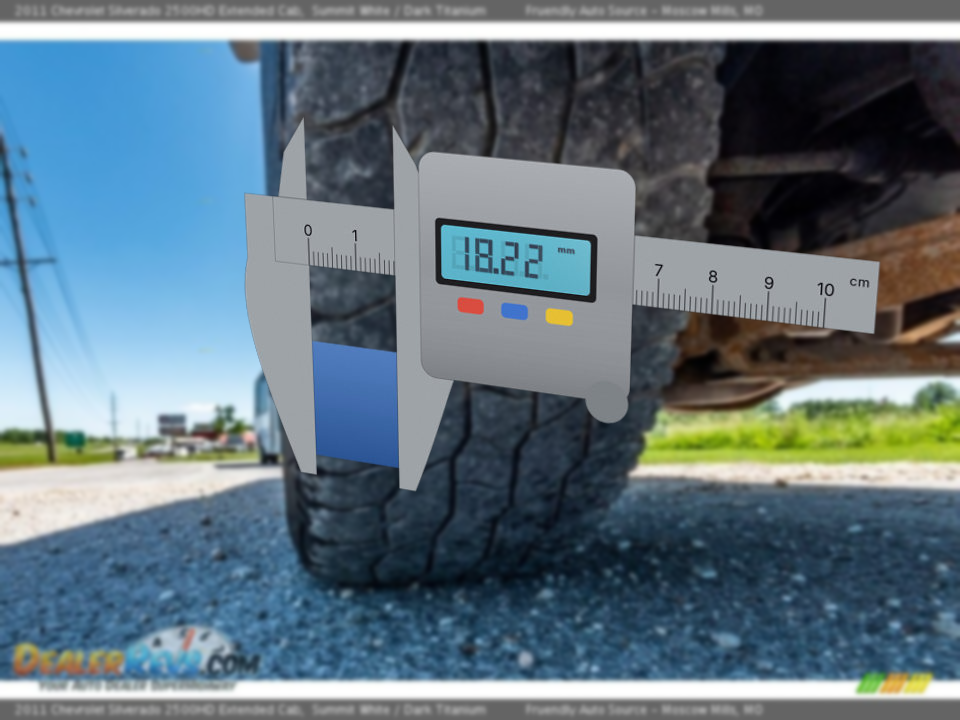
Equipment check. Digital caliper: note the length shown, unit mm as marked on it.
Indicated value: 18.22 mm
